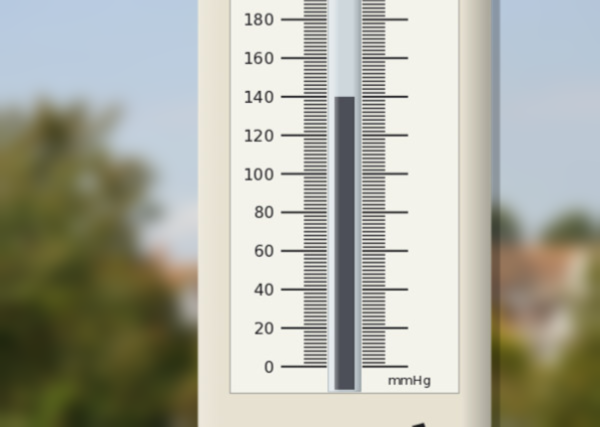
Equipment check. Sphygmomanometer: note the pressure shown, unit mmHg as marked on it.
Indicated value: 140 mmHg
